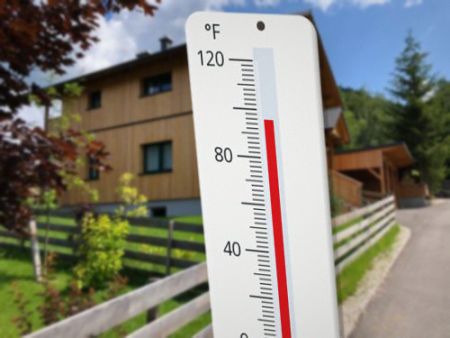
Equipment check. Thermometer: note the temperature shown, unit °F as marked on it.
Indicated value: 96 °F
